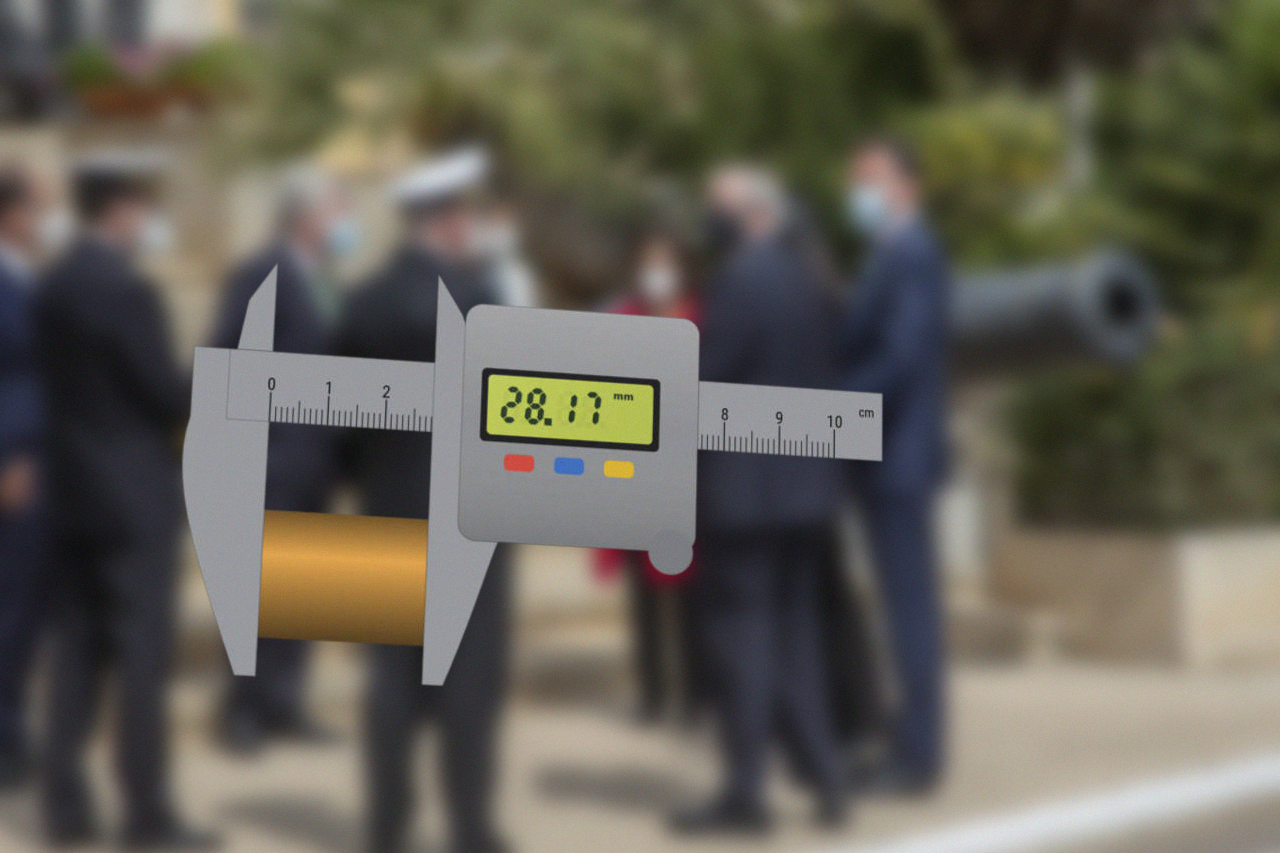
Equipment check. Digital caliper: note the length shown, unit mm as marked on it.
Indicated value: 28.17 mm
